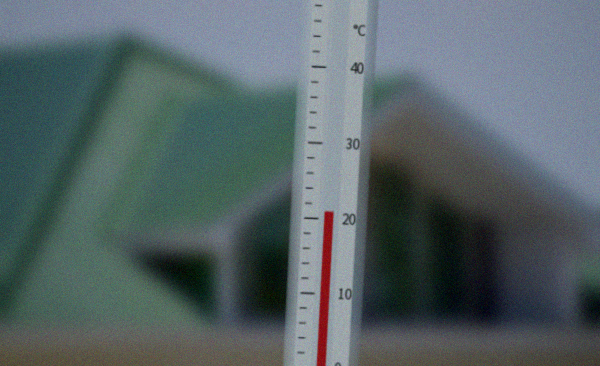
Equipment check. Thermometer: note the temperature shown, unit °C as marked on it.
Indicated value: 21 °C
